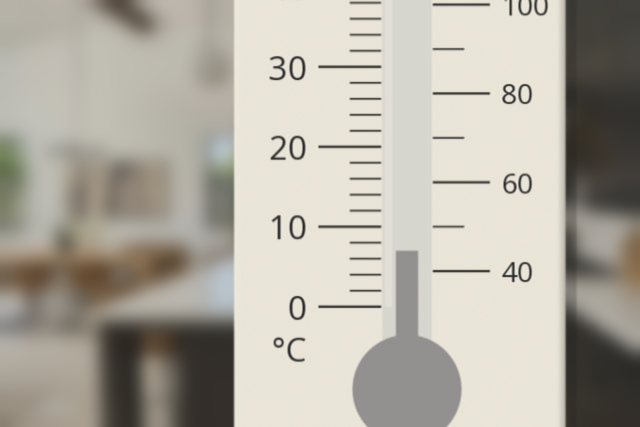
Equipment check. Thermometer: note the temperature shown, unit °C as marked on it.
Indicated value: 7 °C
